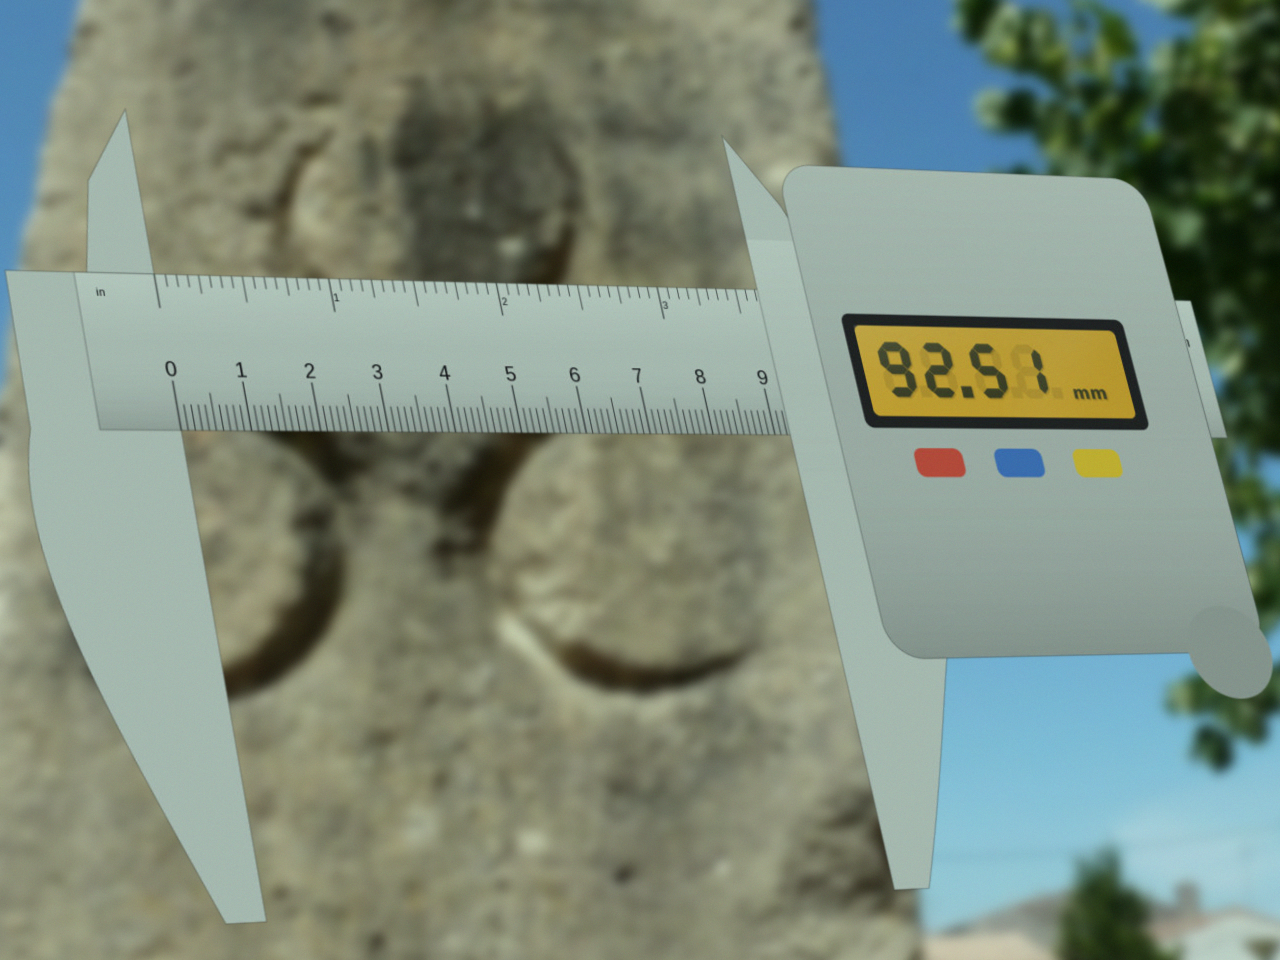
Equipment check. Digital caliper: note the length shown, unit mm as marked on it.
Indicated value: 92.51 mm
